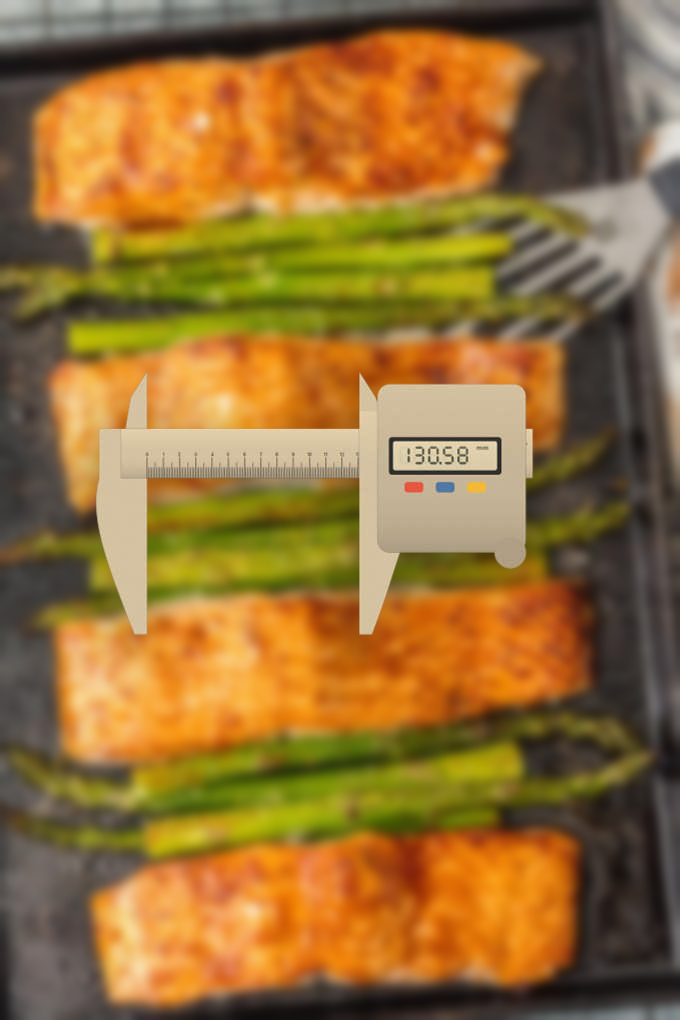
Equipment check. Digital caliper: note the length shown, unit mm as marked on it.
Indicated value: 130.58 mm
